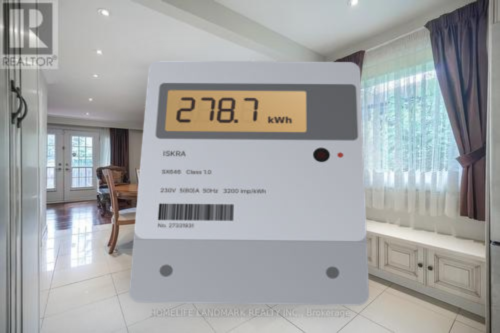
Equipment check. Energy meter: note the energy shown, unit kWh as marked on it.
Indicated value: 278.7 kWh
